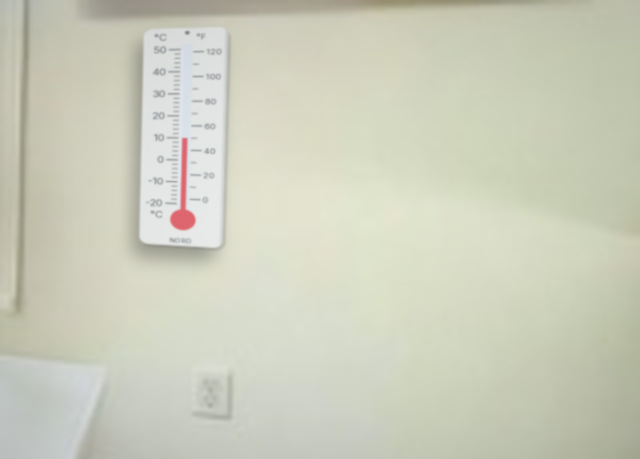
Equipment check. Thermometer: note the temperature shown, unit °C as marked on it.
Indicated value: 10 °C
